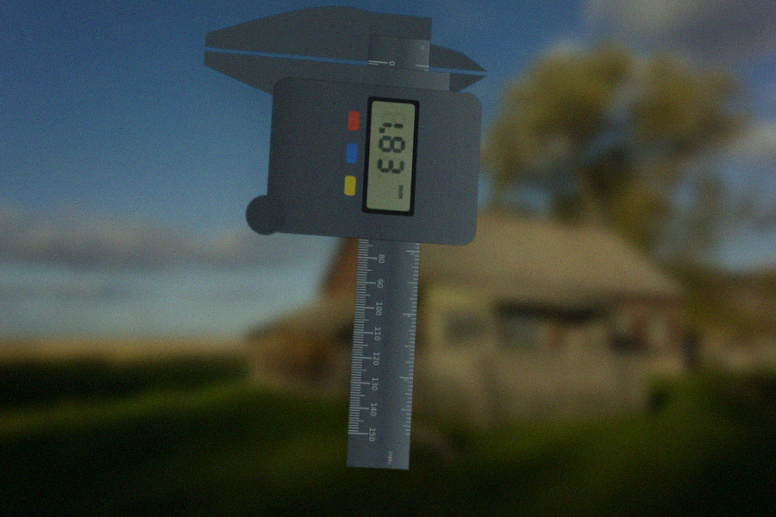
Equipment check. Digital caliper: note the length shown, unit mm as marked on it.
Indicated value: 1.83 mm
